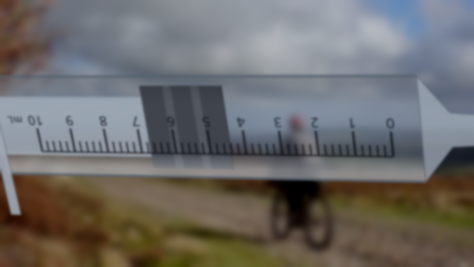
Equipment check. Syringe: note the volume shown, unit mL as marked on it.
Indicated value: 4.4 mL
